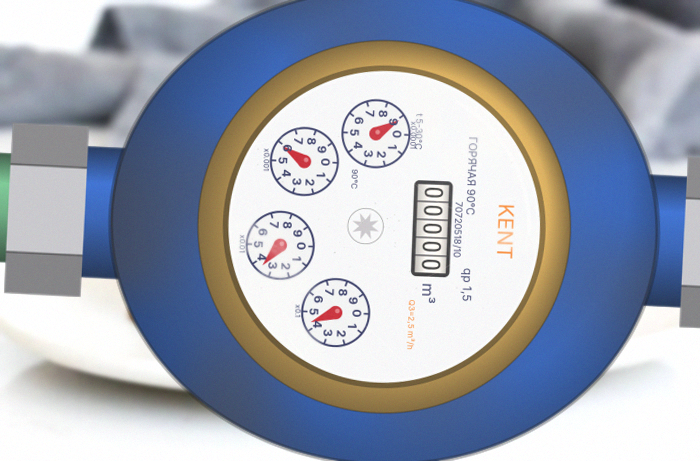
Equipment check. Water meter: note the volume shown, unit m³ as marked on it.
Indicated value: 0.4359 m³
